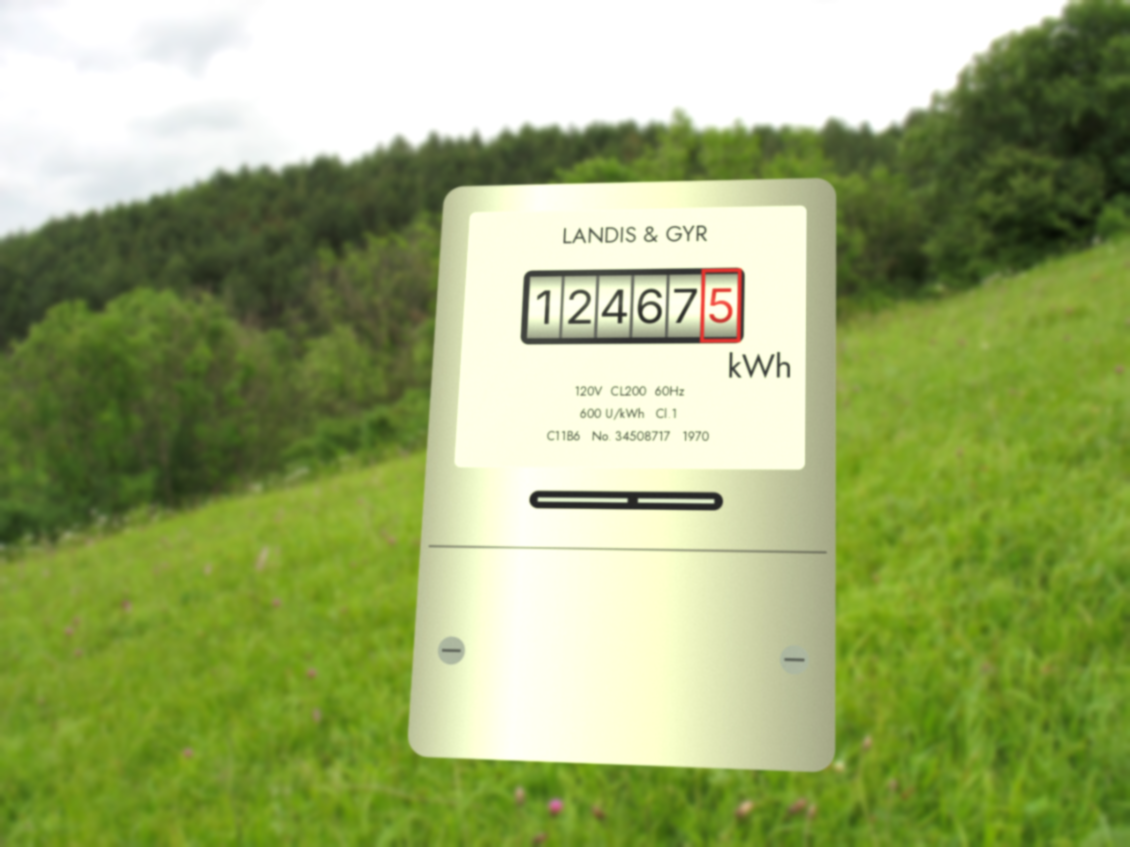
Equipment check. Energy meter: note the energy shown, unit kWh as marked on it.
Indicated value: 12467.5 kWh
